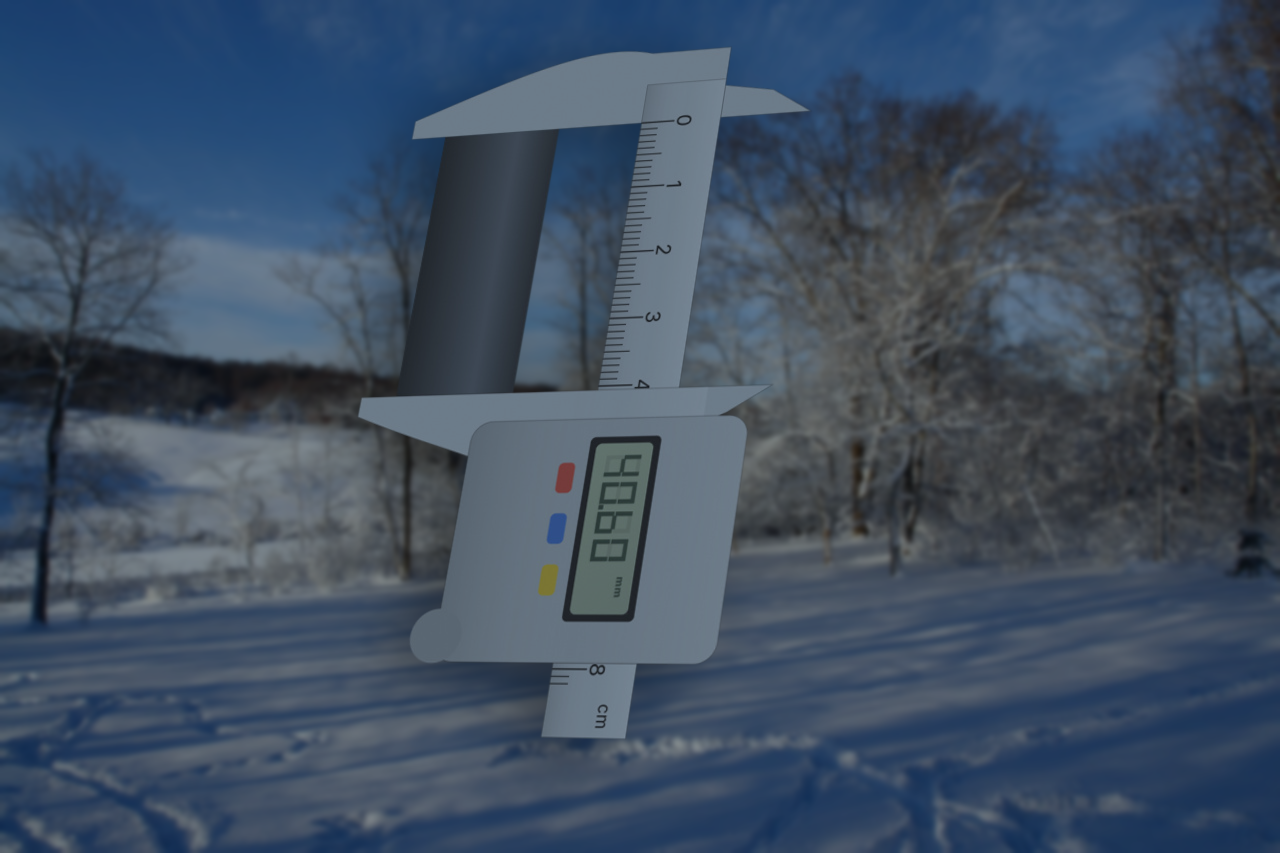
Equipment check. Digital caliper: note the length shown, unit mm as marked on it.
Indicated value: 40.60 mm
